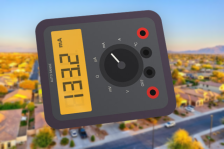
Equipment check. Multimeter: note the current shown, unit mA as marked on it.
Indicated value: 133.2 mA
